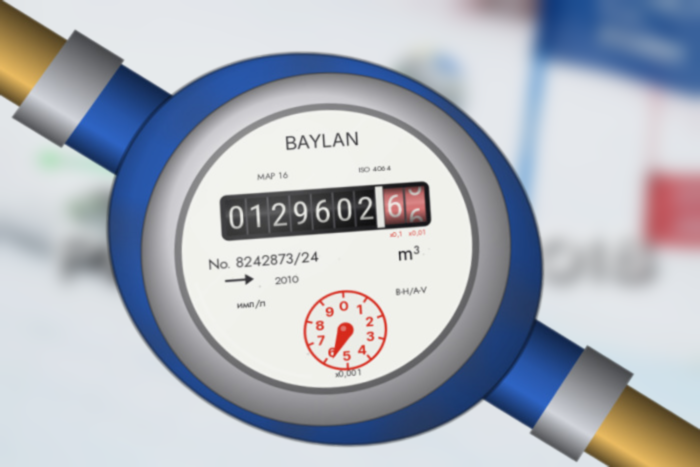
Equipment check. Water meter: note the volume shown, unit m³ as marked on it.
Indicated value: 129602.655 m³
